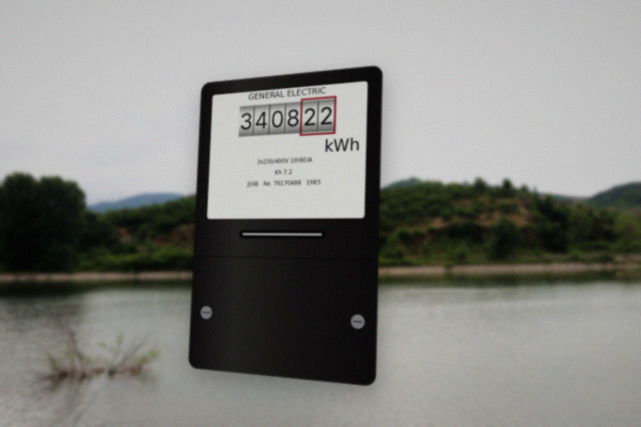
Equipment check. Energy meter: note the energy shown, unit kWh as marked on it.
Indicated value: 3408.22 kWh
